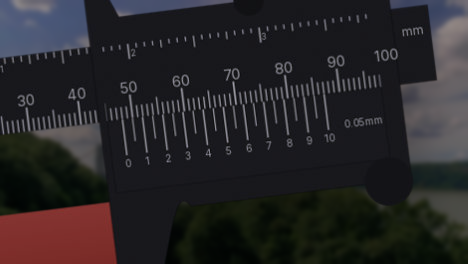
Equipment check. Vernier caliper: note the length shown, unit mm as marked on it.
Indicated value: 48.0 mm
